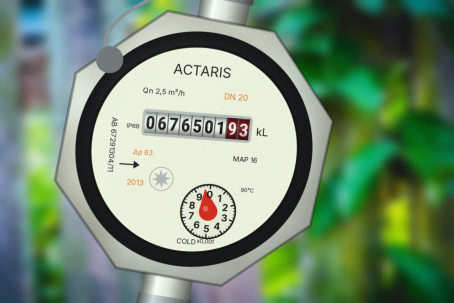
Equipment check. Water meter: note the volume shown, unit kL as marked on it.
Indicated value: 676501.929 kL
